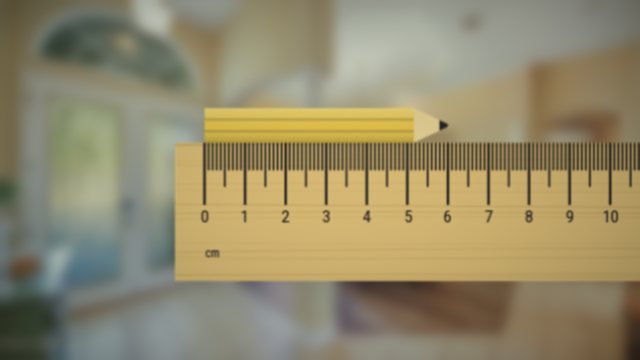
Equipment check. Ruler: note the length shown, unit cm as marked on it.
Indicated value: 6 cm
